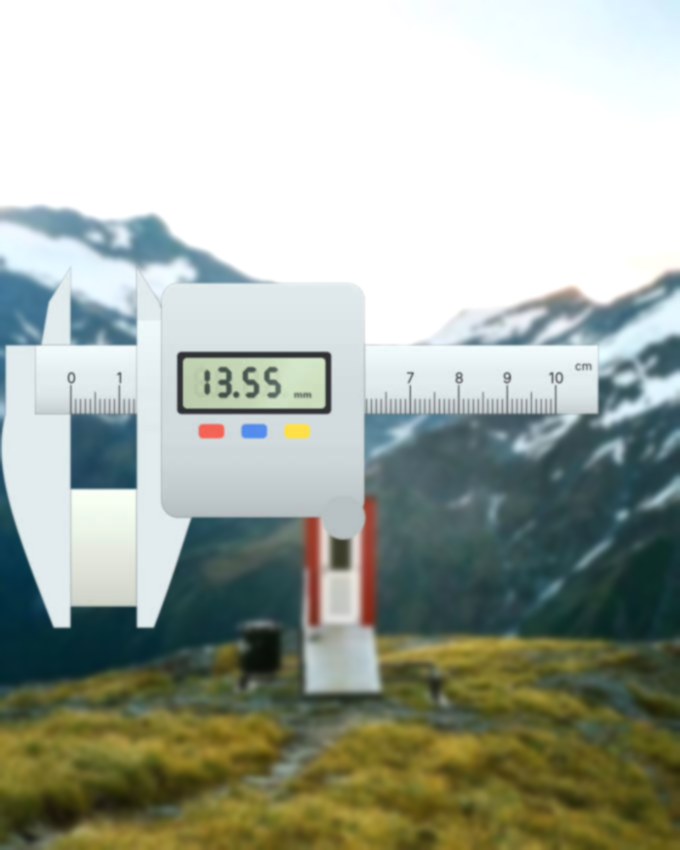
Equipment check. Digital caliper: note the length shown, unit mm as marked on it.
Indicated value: 13.55 mm
